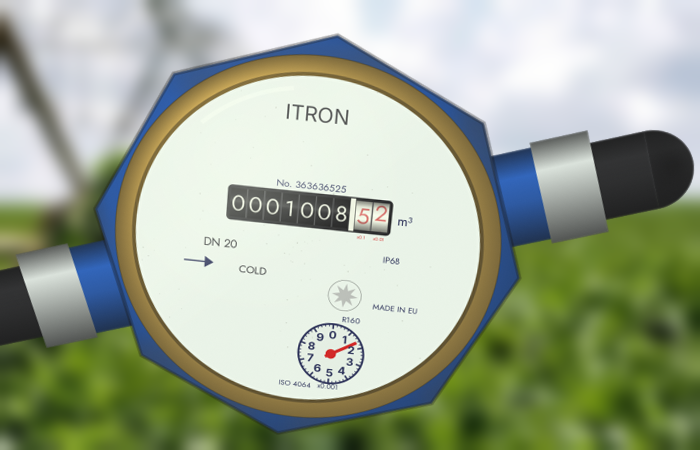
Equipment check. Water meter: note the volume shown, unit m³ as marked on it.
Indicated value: 1008.521 m³
